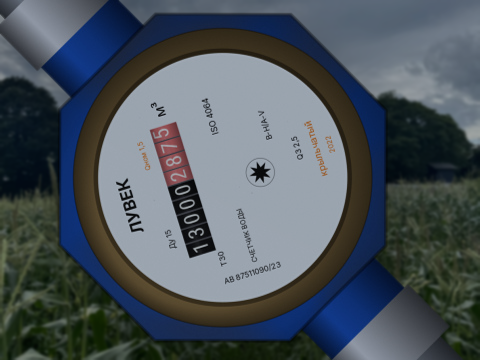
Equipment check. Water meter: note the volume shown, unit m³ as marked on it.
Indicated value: 13000.2875 m³
